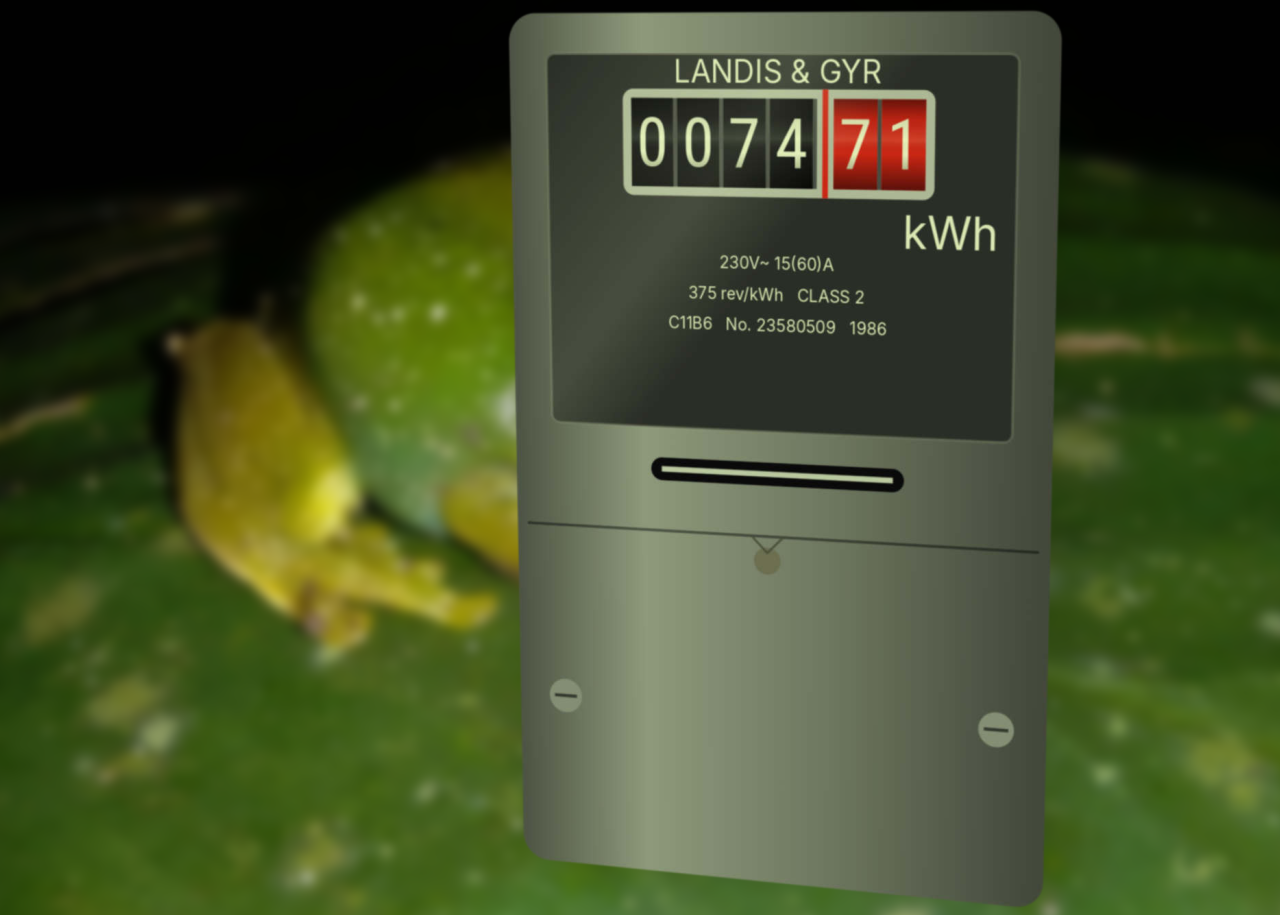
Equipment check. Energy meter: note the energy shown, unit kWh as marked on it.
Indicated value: 74.71 kWh
